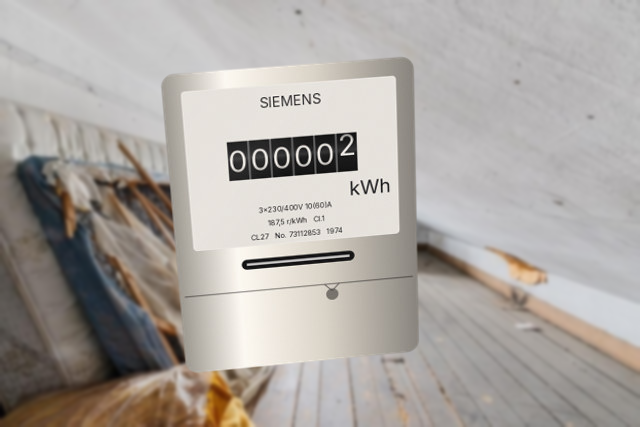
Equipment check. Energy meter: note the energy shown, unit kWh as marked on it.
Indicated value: 2 kWh
